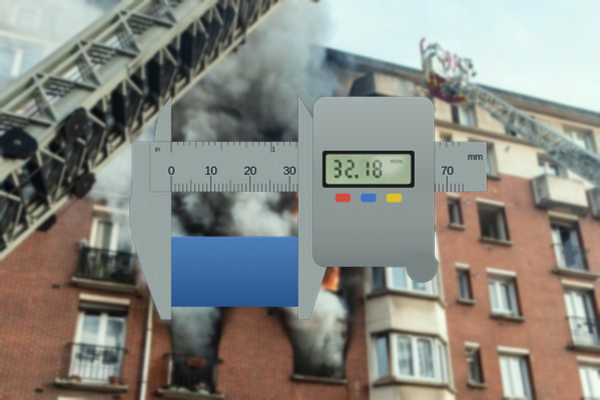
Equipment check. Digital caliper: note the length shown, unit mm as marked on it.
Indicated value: 32.18 mm
